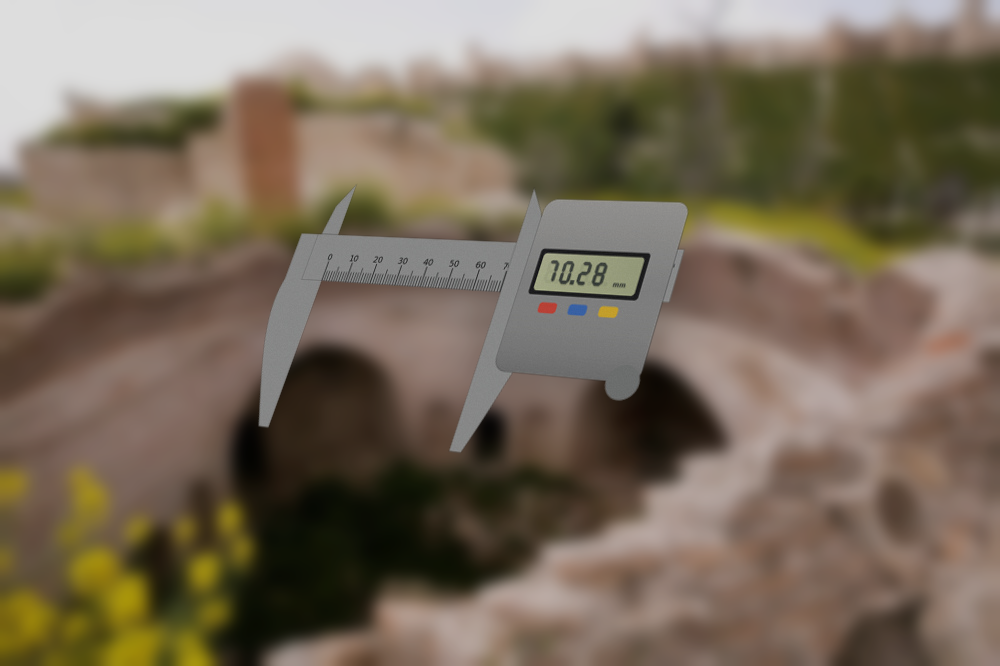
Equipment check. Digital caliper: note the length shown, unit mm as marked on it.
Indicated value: 70.28 mm
